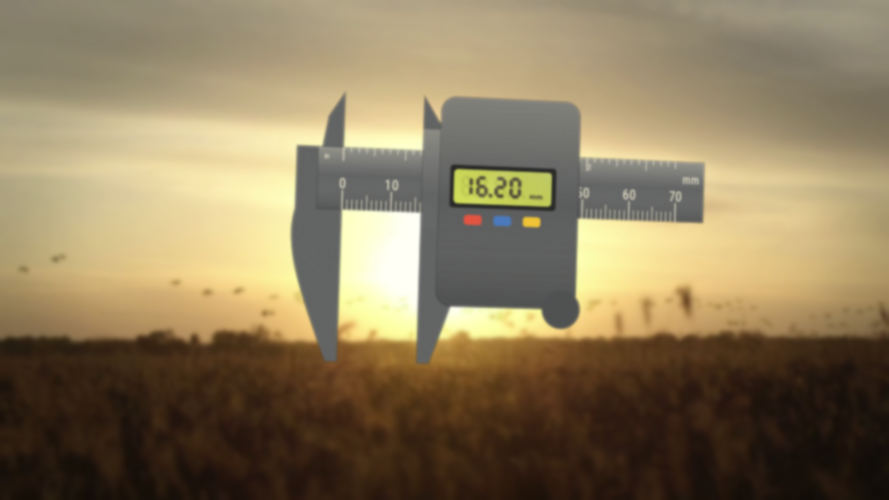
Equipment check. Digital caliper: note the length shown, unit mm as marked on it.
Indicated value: 16.20 mm
